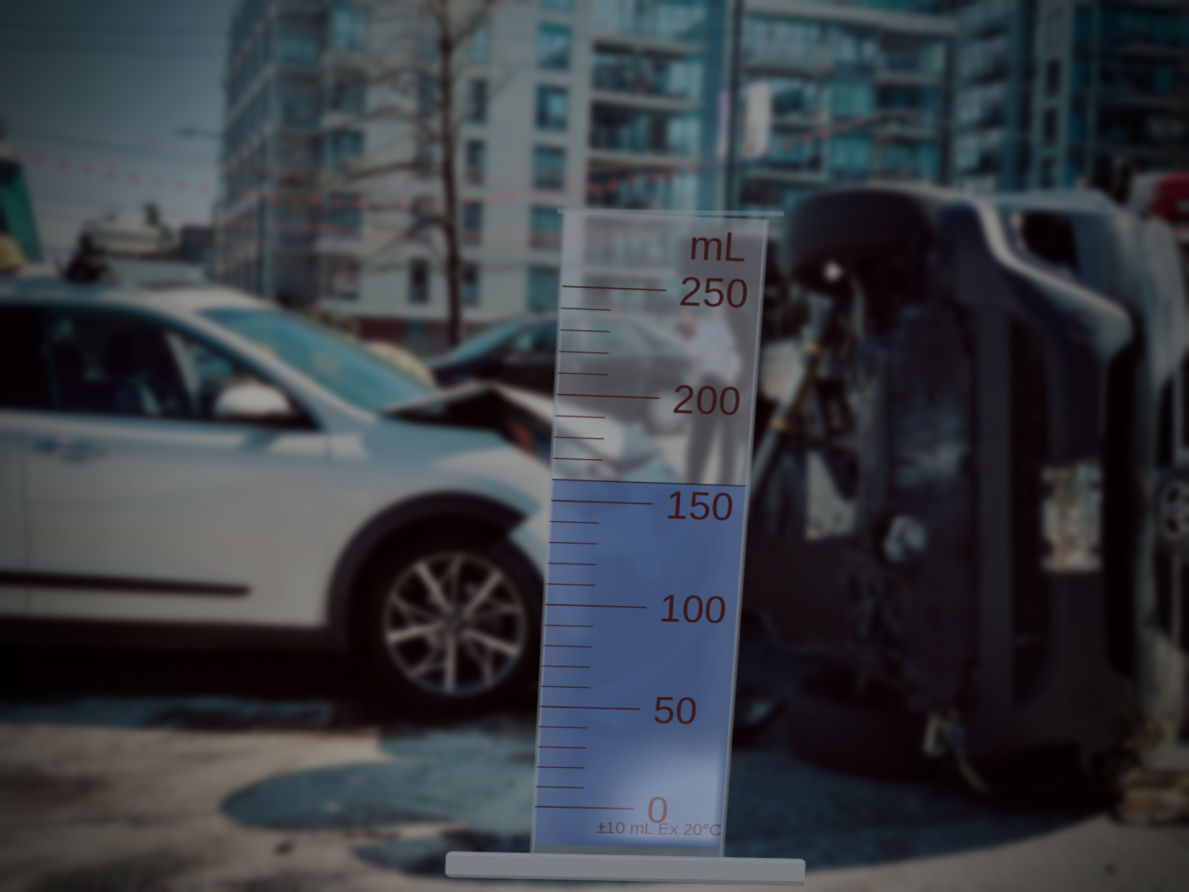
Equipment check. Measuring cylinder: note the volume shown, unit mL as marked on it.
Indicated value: 160 mL
